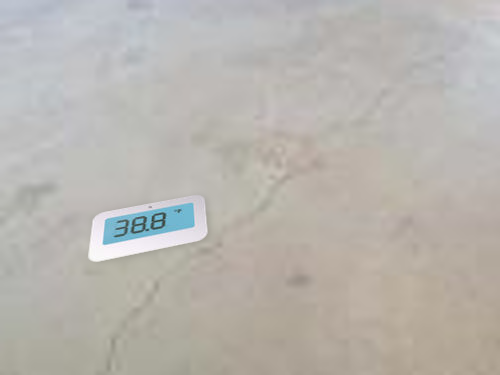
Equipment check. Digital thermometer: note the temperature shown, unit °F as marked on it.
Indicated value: 38.8 °F
